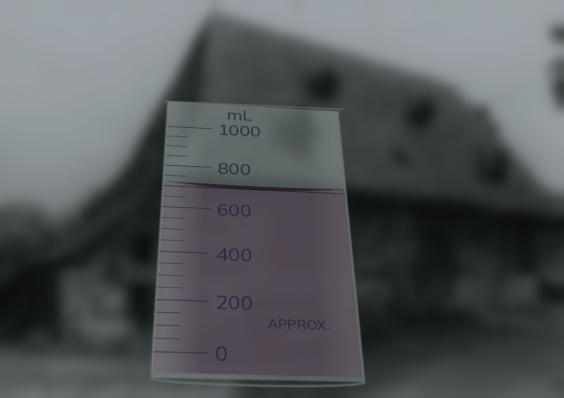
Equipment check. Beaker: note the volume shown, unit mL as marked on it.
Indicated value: 700 mL
